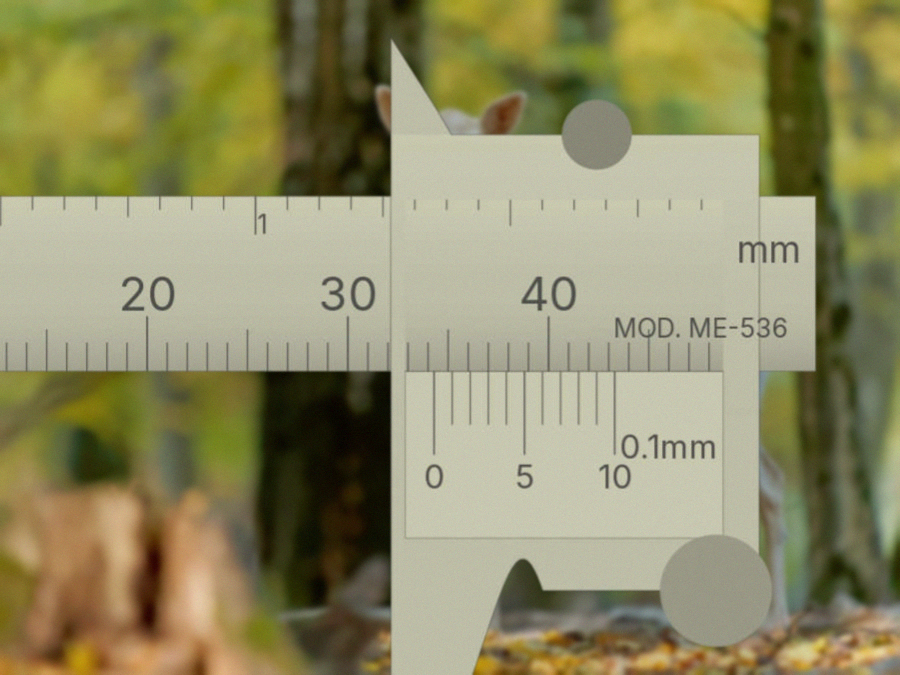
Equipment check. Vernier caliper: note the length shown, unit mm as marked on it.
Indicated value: 34.3 mm
